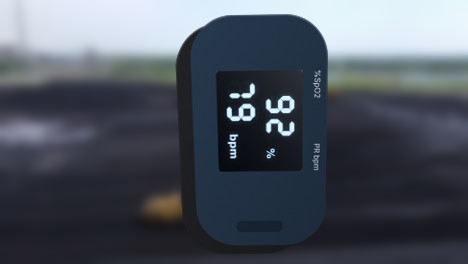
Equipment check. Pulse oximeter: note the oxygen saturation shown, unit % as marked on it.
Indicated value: 92 %
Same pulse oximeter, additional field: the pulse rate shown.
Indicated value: 79 bpm
